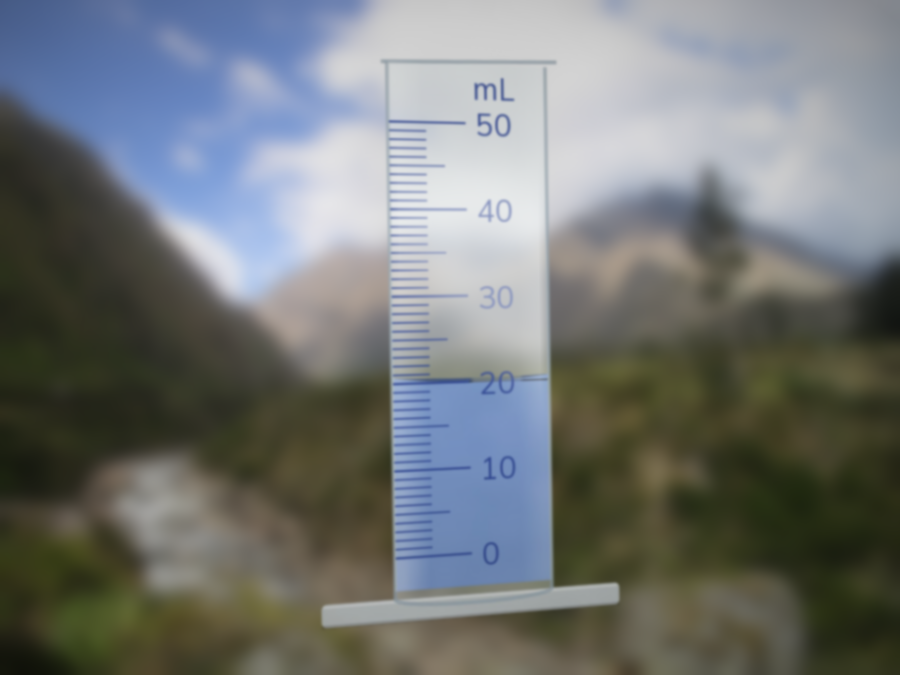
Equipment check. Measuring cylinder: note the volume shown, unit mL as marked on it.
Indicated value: 20 mL
